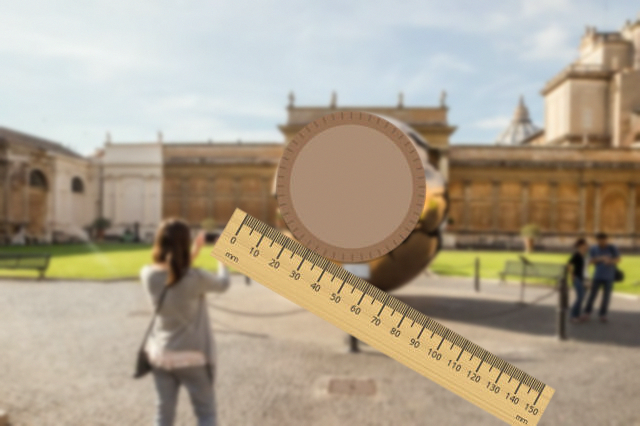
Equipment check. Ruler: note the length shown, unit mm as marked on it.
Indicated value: 65 mm
